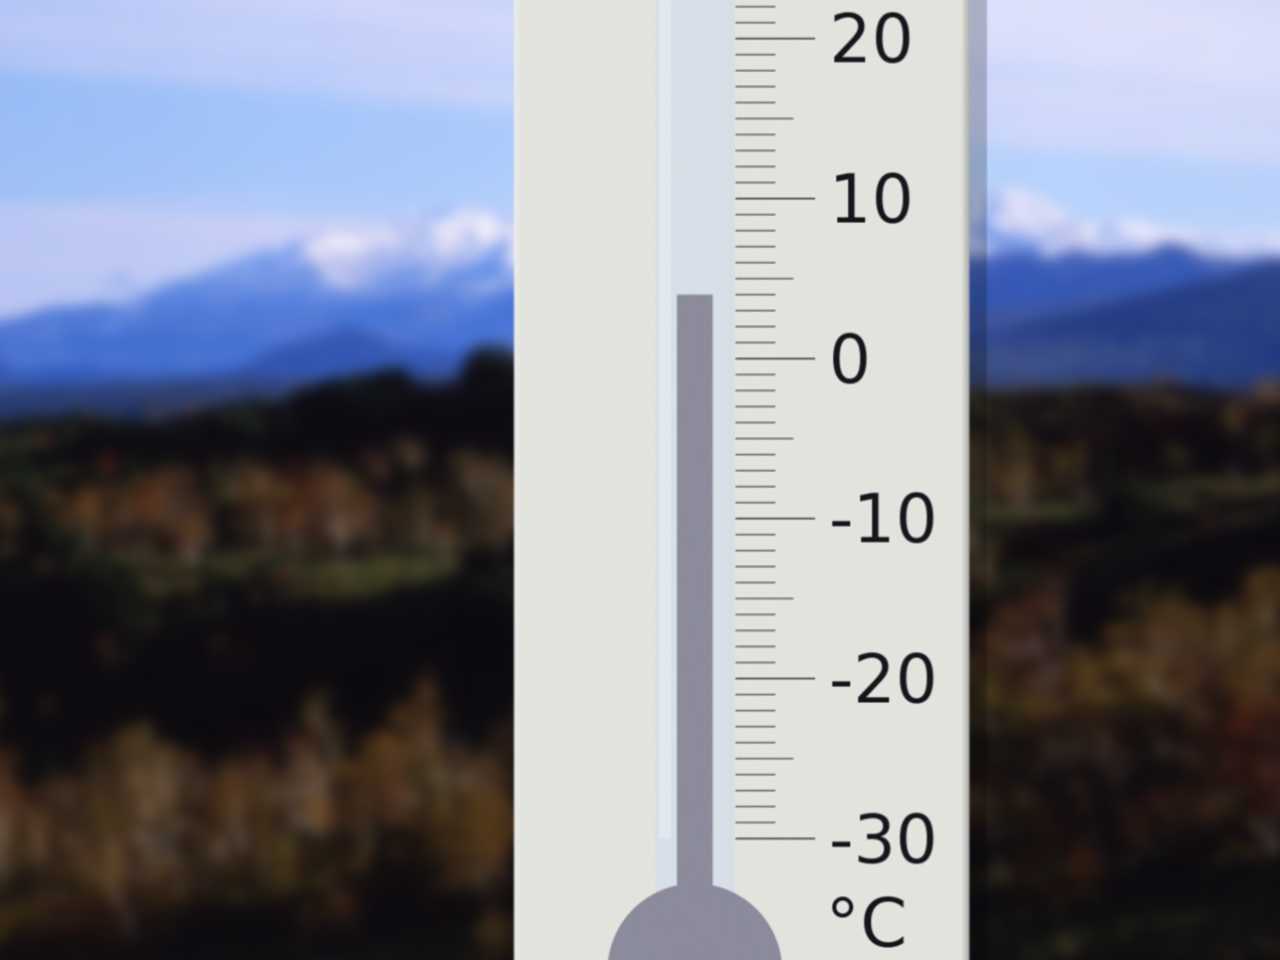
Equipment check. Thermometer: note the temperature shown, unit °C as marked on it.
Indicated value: 4 °C
